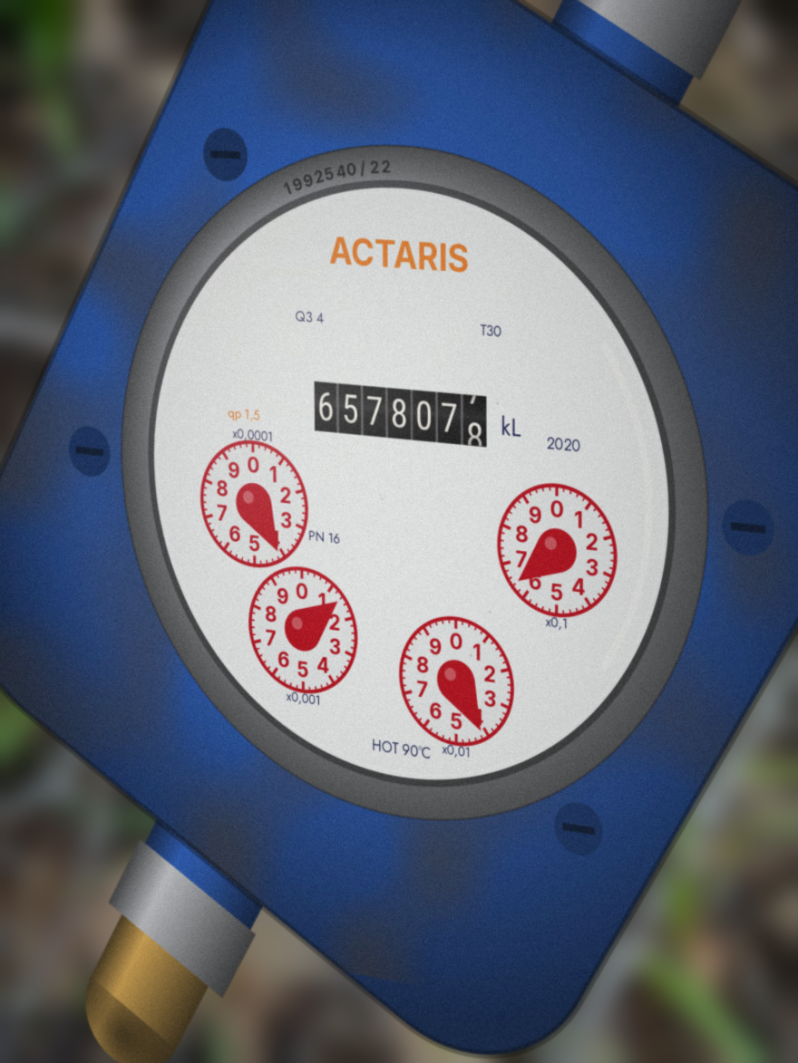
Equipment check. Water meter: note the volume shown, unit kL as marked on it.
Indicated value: 6578077.6414 kL
